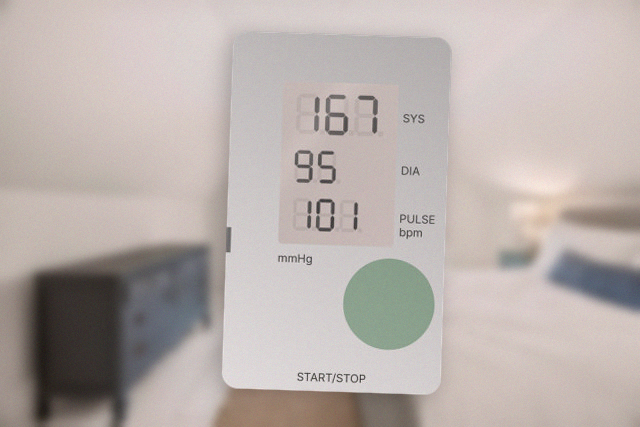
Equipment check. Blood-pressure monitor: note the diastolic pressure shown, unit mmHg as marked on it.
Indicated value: 95 mmHg
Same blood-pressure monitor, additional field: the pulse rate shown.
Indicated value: 101 bpm
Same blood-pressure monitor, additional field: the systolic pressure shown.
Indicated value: 167 mmHg
